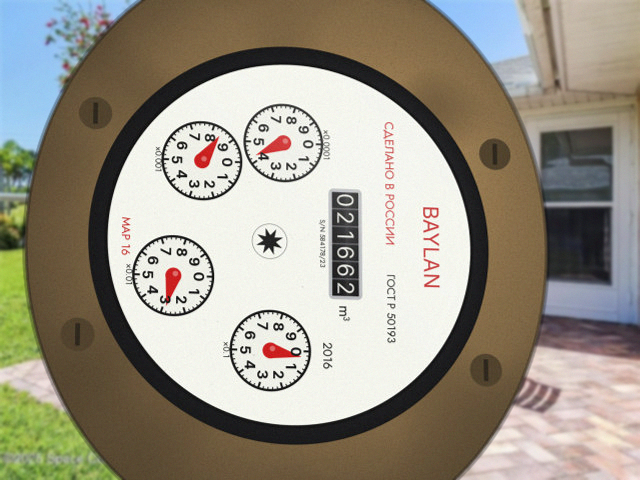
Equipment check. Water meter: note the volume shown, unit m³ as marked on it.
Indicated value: 21662.0284 m³
